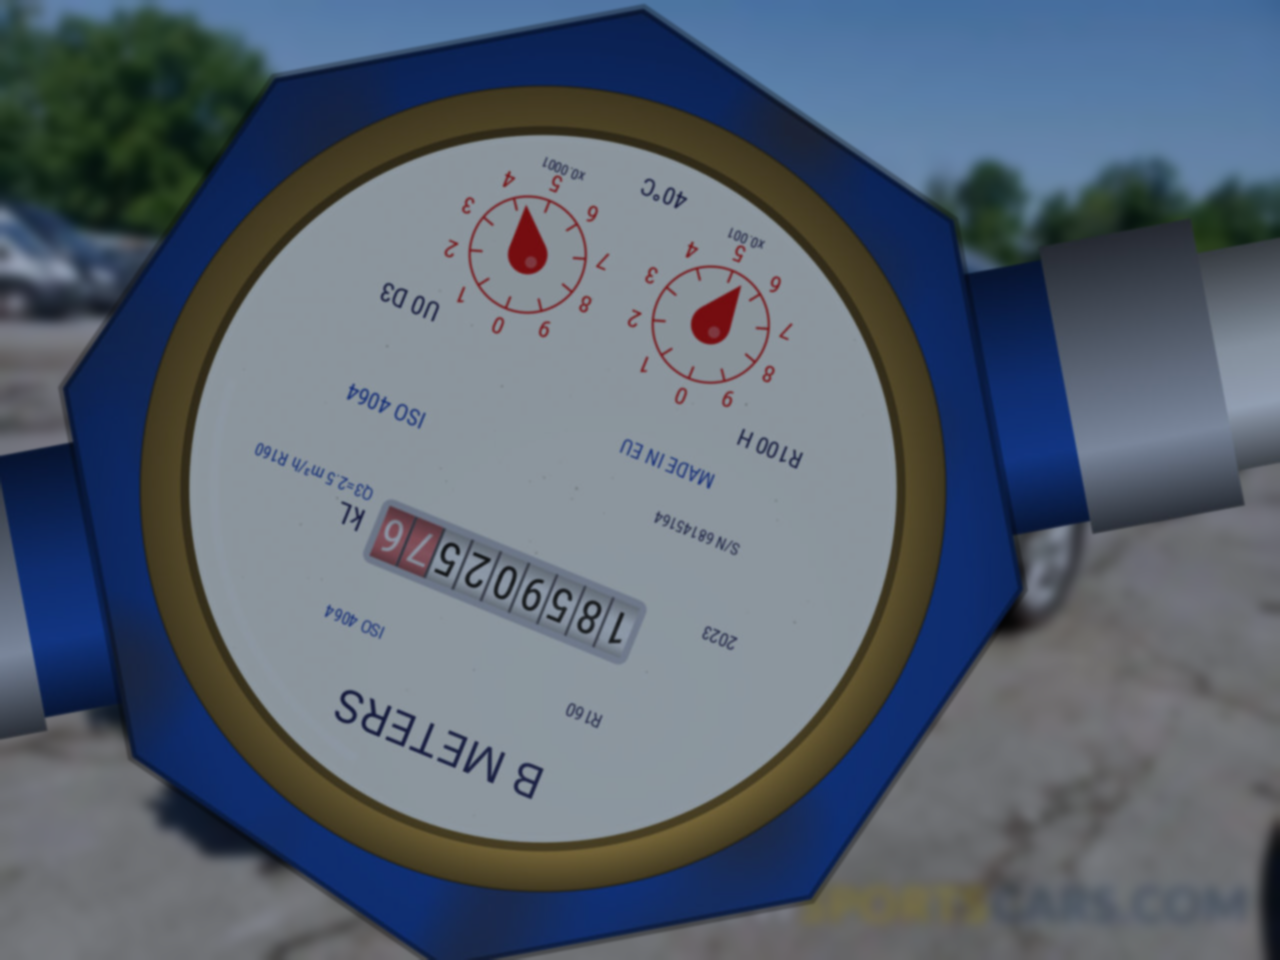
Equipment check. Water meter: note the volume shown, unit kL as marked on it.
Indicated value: 1859025.7654 kL
